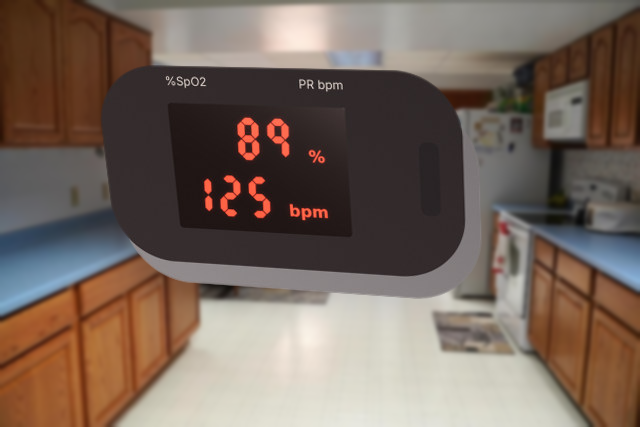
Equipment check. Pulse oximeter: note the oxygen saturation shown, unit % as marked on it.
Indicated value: 89 %
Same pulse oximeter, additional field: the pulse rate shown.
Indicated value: 125 bpm
